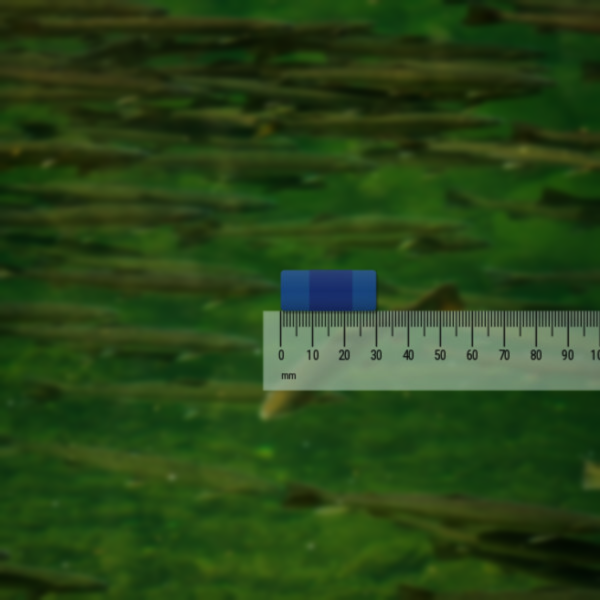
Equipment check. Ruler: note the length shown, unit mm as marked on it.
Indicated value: 30 mm
